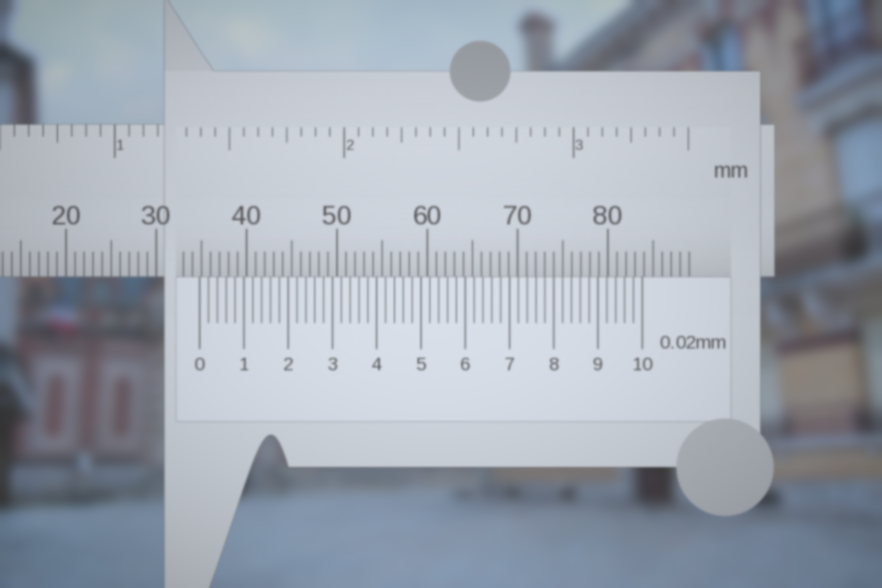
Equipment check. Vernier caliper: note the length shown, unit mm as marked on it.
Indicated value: 34.8 mm
